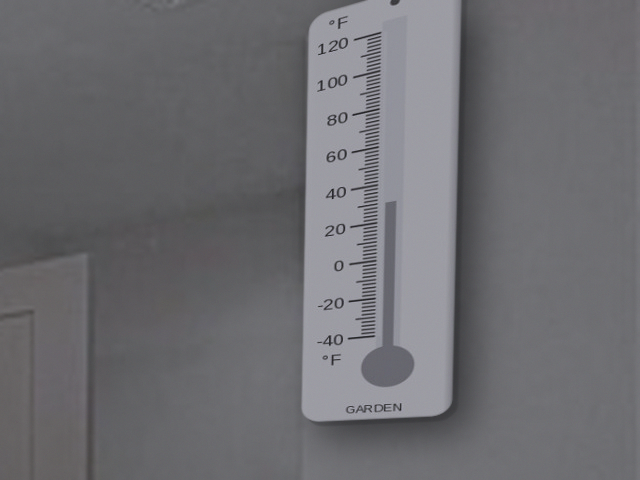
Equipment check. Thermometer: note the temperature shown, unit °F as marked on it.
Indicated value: 30 °F
